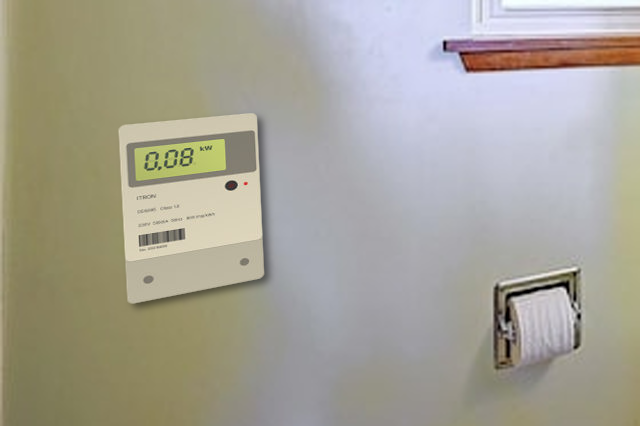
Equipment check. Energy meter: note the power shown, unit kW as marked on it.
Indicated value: 0.08 kW
